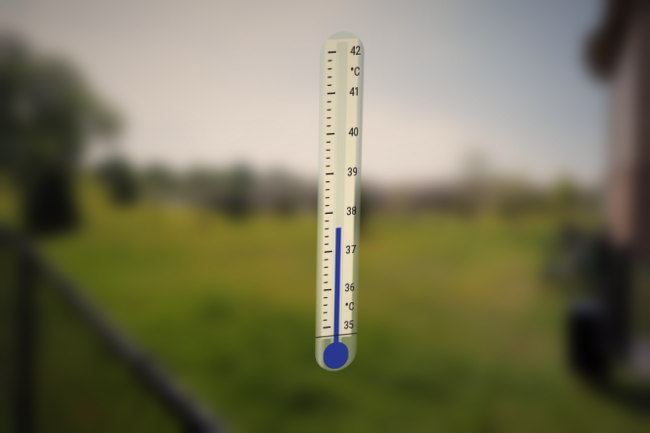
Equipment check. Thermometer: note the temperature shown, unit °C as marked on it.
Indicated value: 37.6 °C
